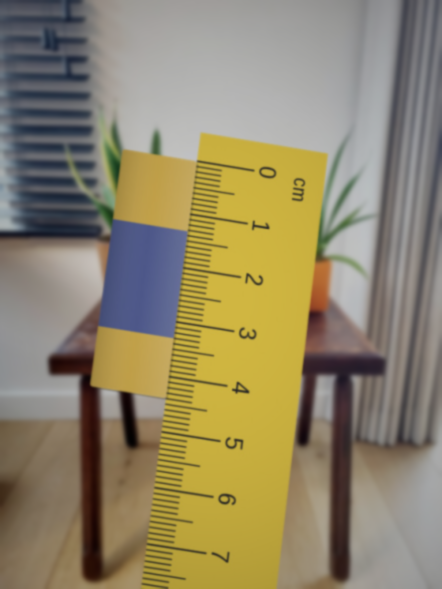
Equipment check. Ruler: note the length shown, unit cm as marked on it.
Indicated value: 4.4 cm
